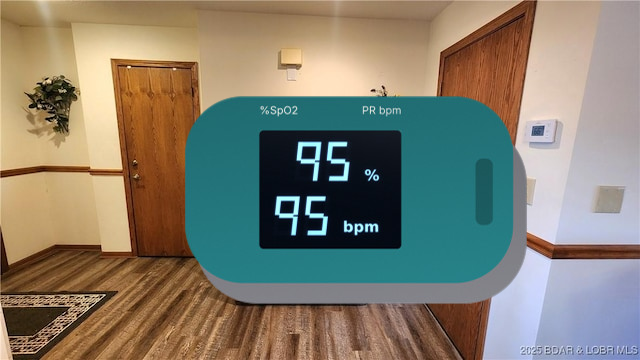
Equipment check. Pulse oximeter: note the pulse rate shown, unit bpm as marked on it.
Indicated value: 95 bpm
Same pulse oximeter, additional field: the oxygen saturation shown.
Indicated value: 95 %
